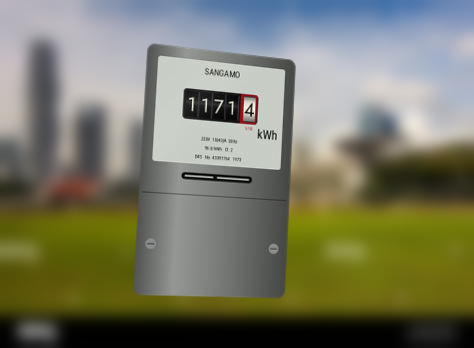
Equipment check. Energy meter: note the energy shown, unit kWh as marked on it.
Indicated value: 1171.4 kWh
